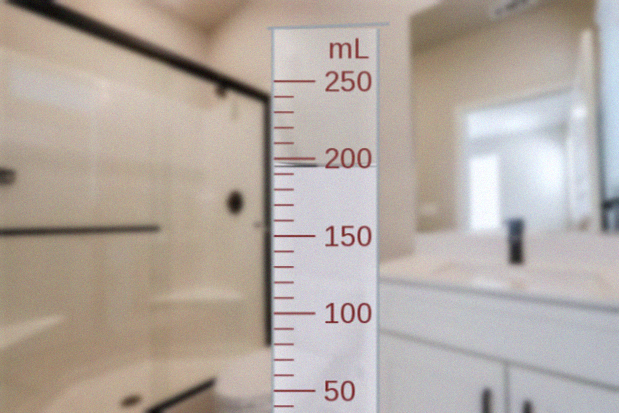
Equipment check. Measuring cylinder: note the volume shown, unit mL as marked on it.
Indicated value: 195 mL
